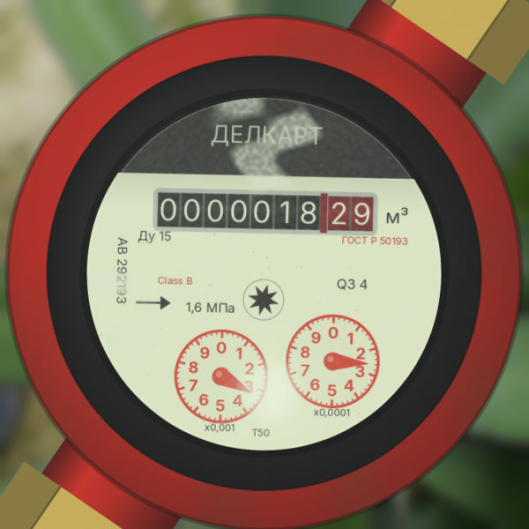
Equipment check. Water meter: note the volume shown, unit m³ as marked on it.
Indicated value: 18.2932 m³
